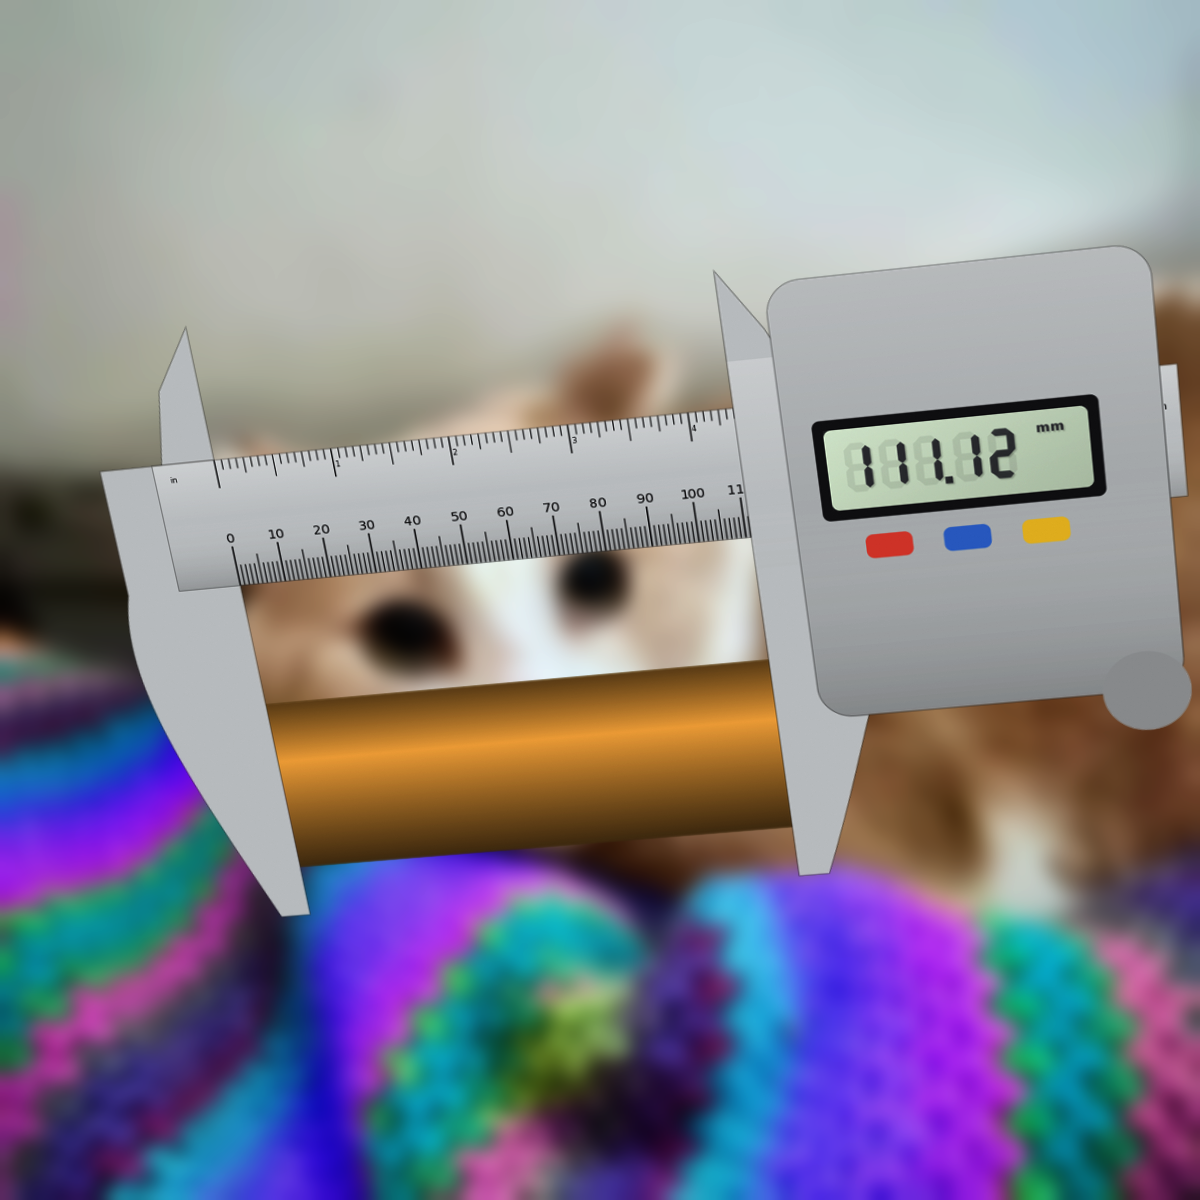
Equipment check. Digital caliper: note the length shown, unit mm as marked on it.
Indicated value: 111.12 mm
